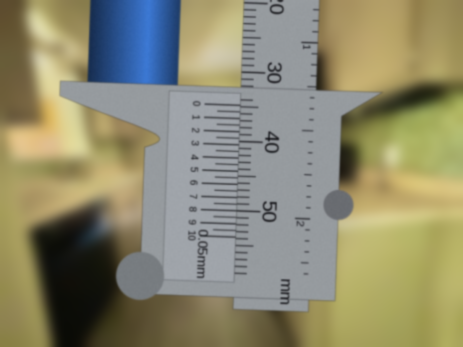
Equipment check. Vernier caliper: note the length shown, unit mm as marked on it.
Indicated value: 34.8 mm
